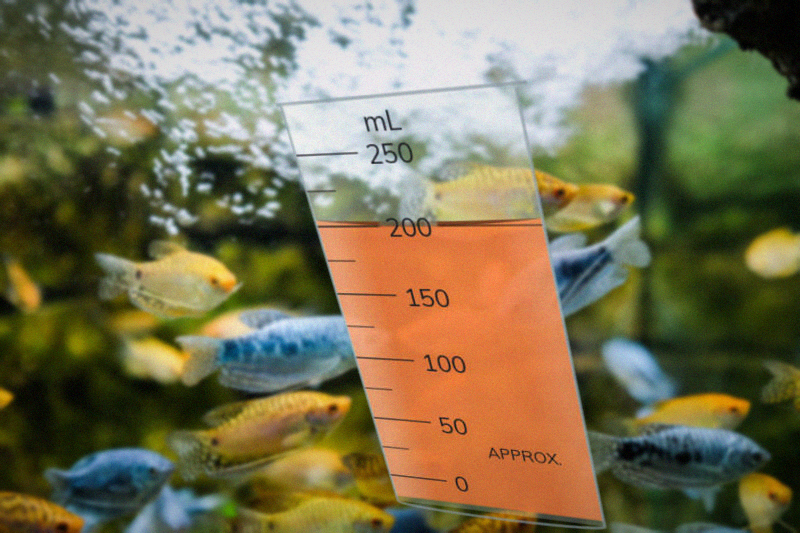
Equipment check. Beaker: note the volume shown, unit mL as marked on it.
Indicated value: 200 mL
